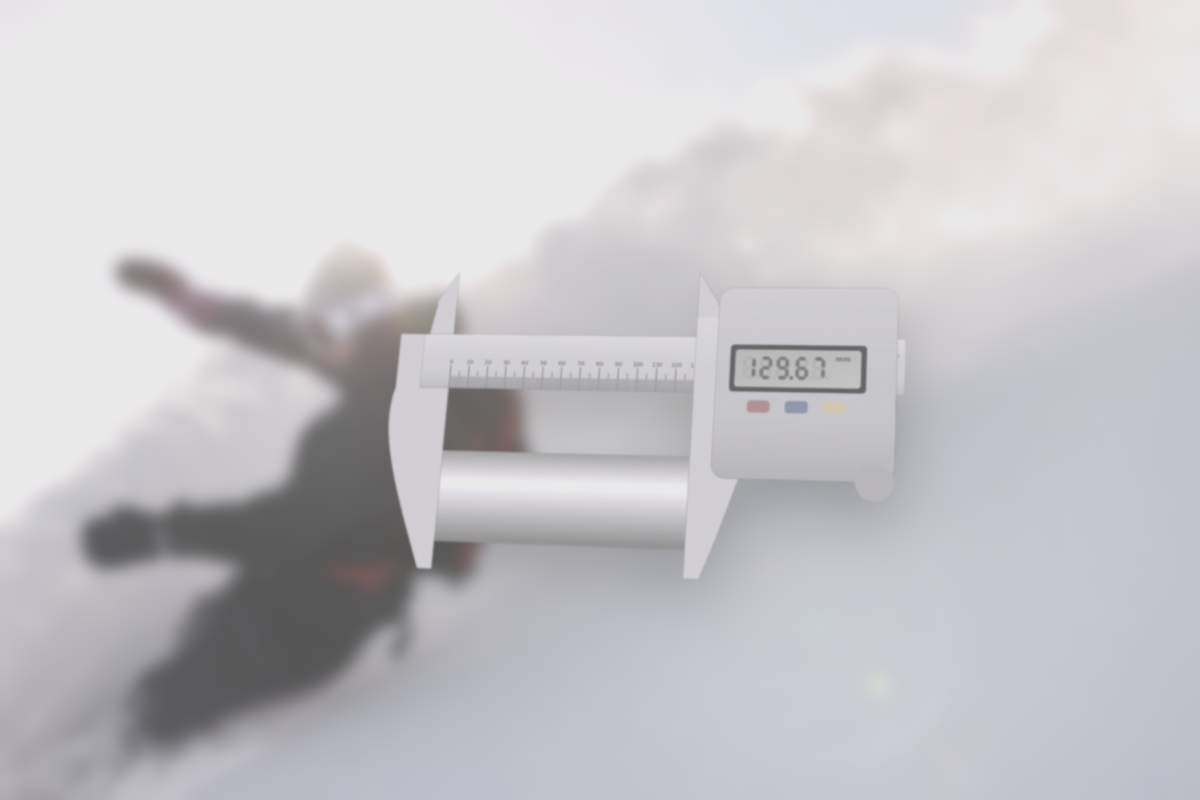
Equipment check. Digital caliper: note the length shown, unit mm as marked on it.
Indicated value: 129.67 mm
